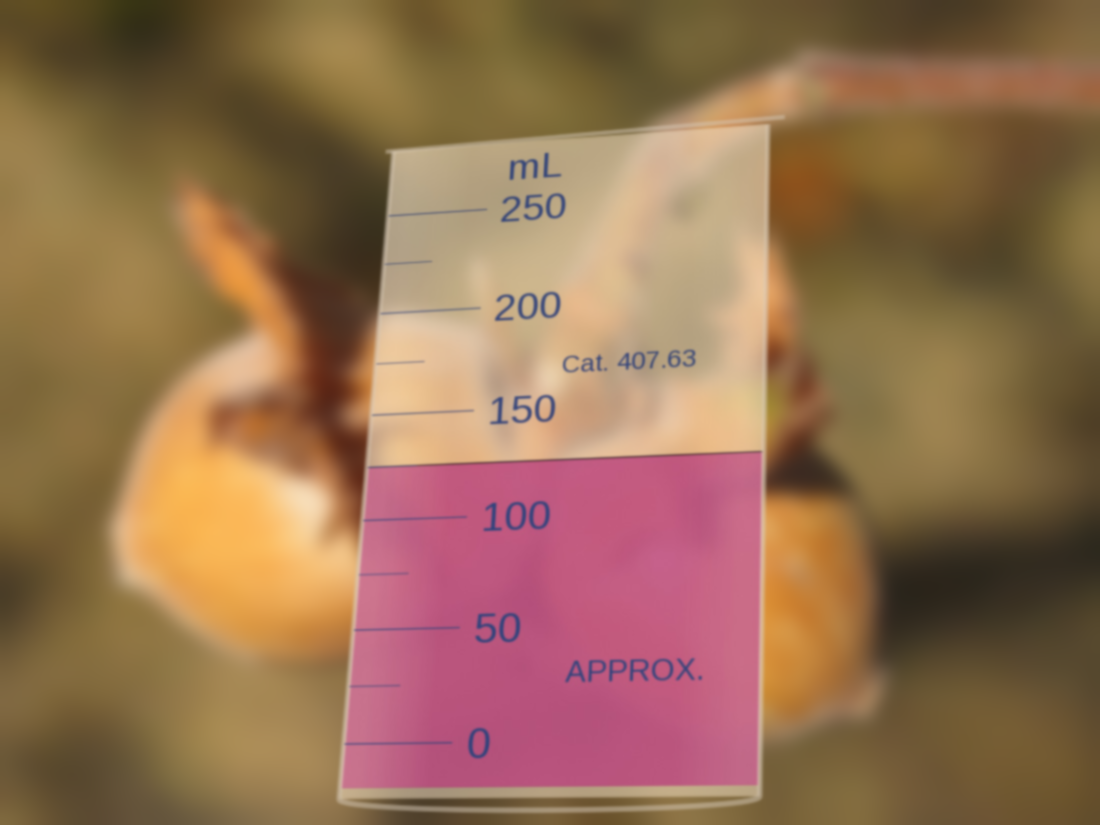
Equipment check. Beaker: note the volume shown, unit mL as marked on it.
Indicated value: 125 mL
